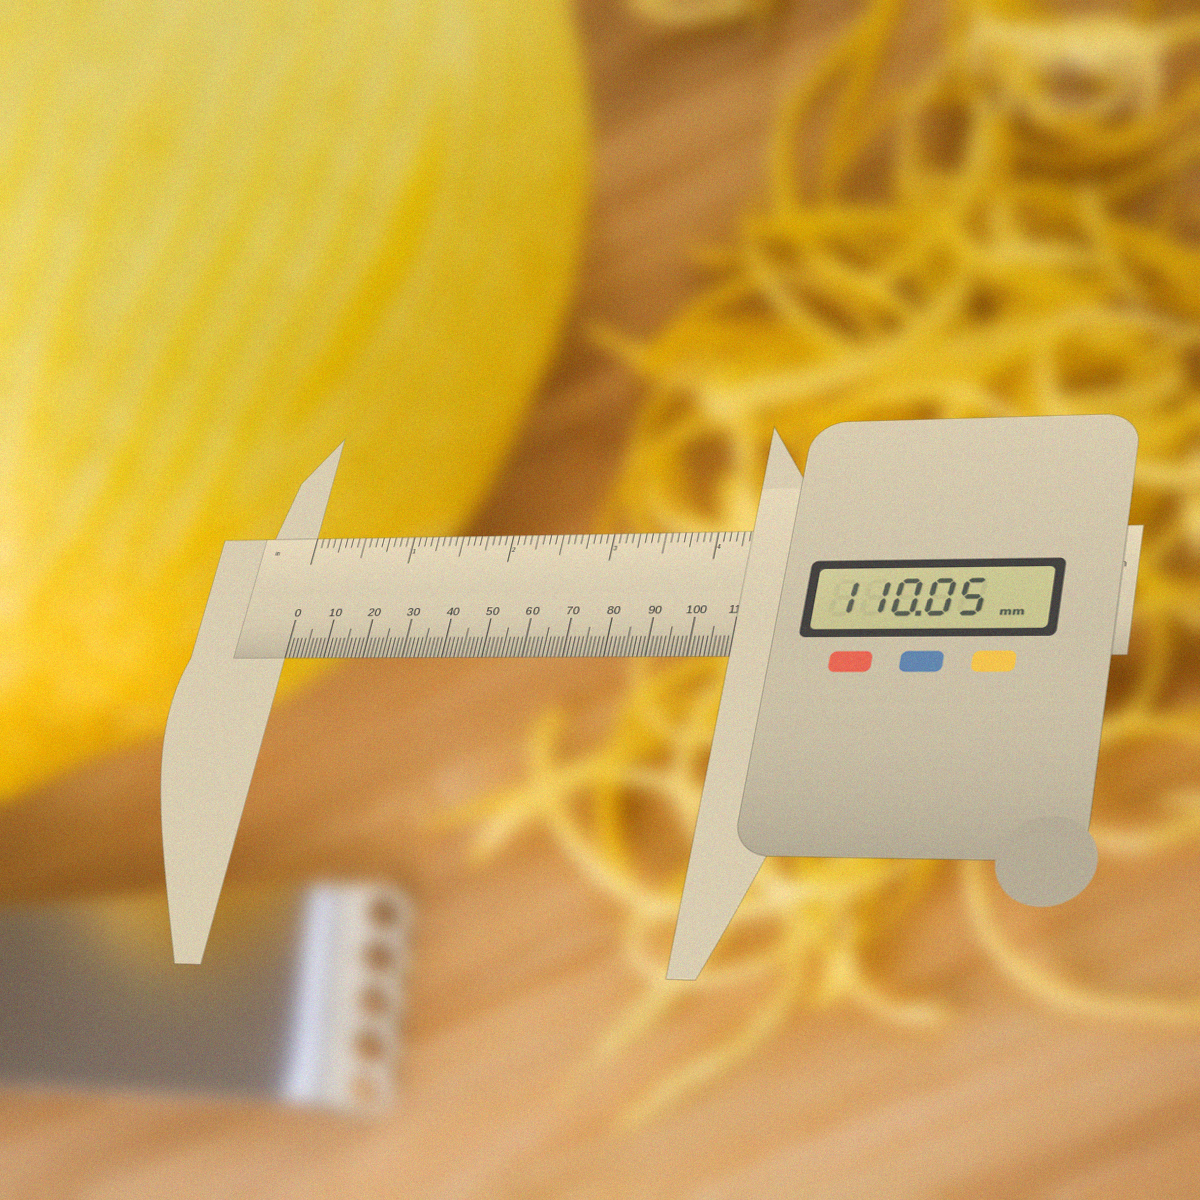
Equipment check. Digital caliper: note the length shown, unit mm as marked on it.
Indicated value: 110.05 mm
